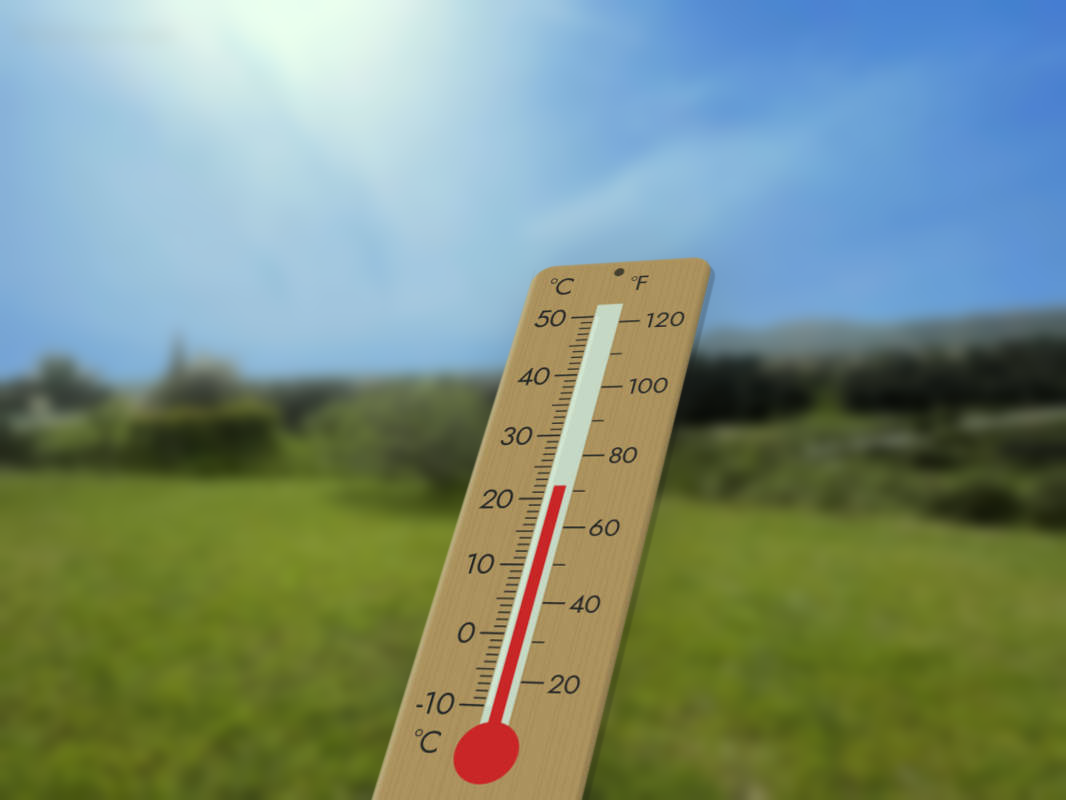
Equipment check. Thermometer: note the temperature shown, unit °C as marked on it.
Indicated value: 22 °C
